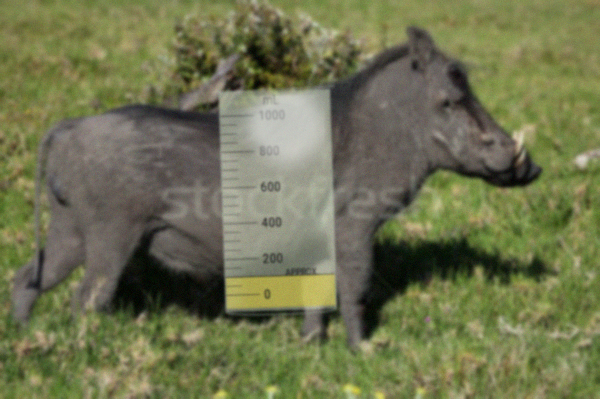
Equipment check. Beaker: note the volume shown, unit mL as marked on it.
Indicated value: 100 mL
